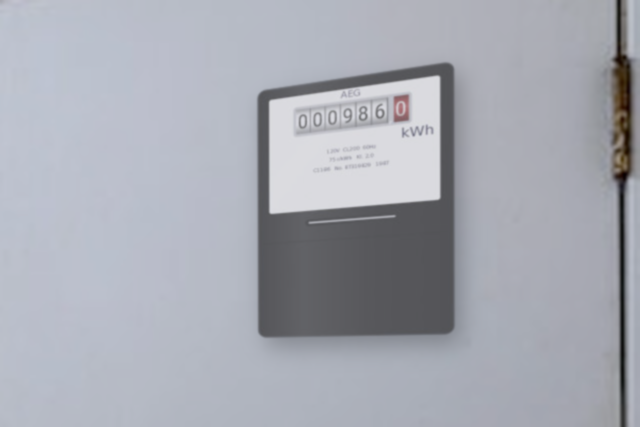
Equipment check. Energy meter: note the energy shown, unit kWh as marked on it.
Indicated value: 986.0 kWh
